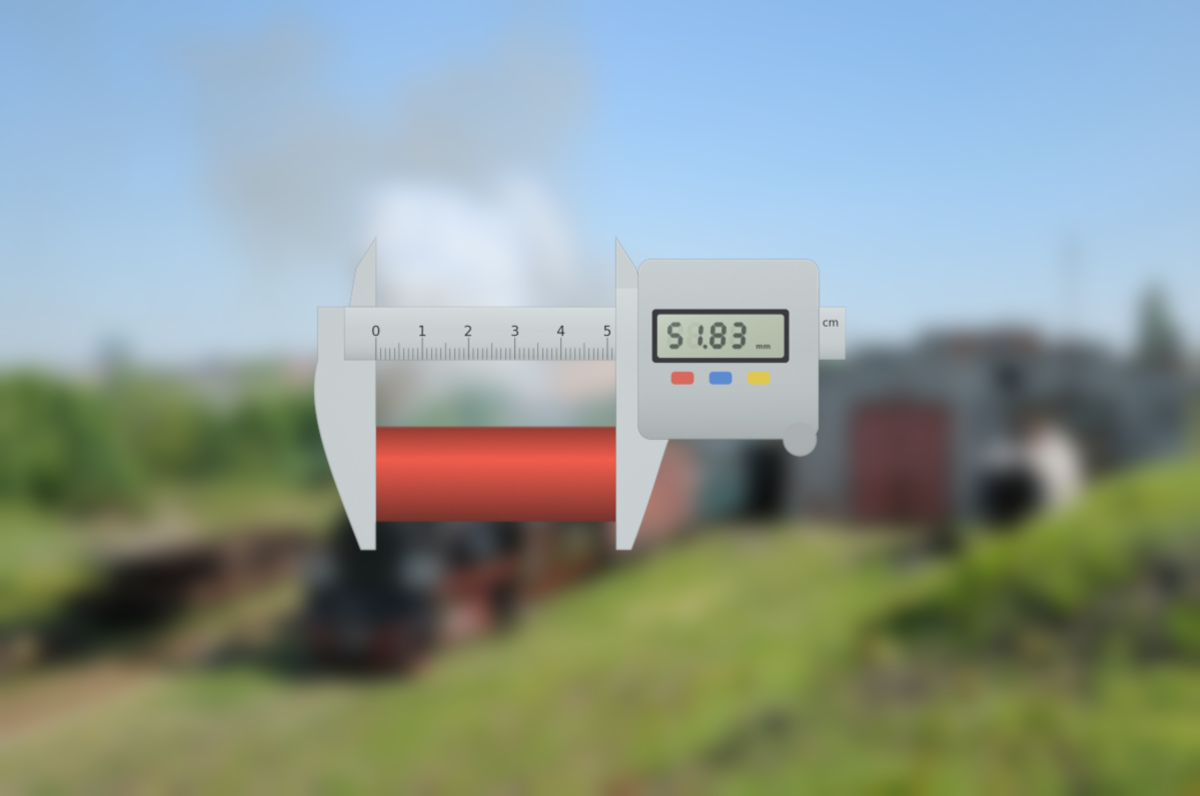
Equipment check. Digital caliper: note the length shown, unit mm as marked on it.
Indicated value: 51.83 mm
